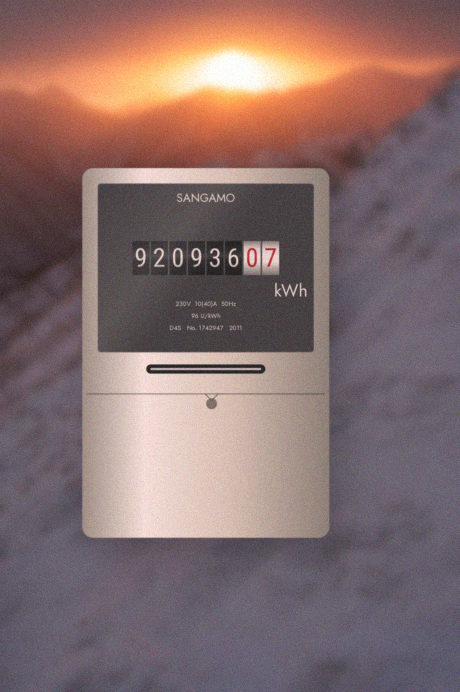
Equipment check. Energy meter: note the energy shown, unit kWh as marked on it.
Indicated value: 920936.07 kWh
